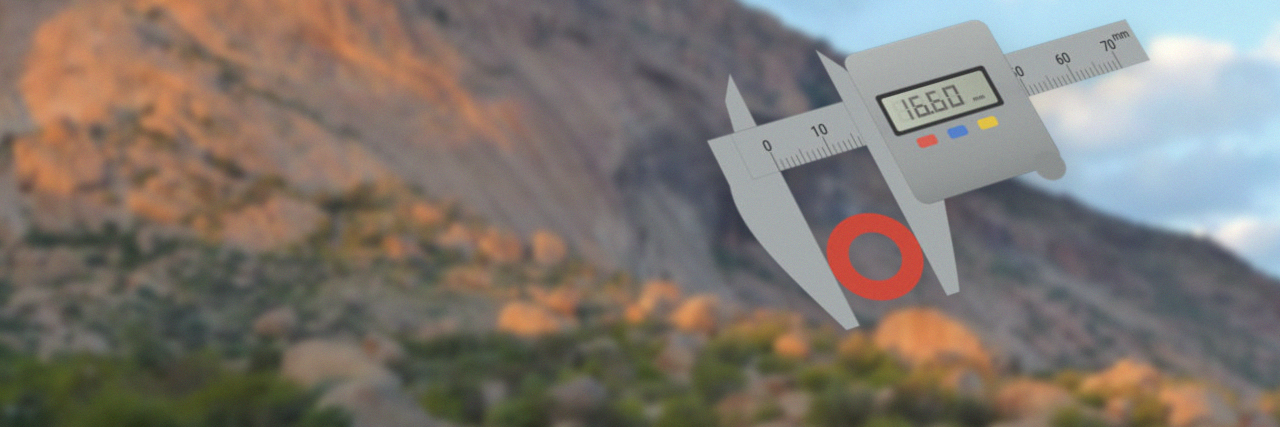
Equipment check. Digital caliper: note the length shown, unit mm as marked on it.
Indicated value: 16.60 mm
